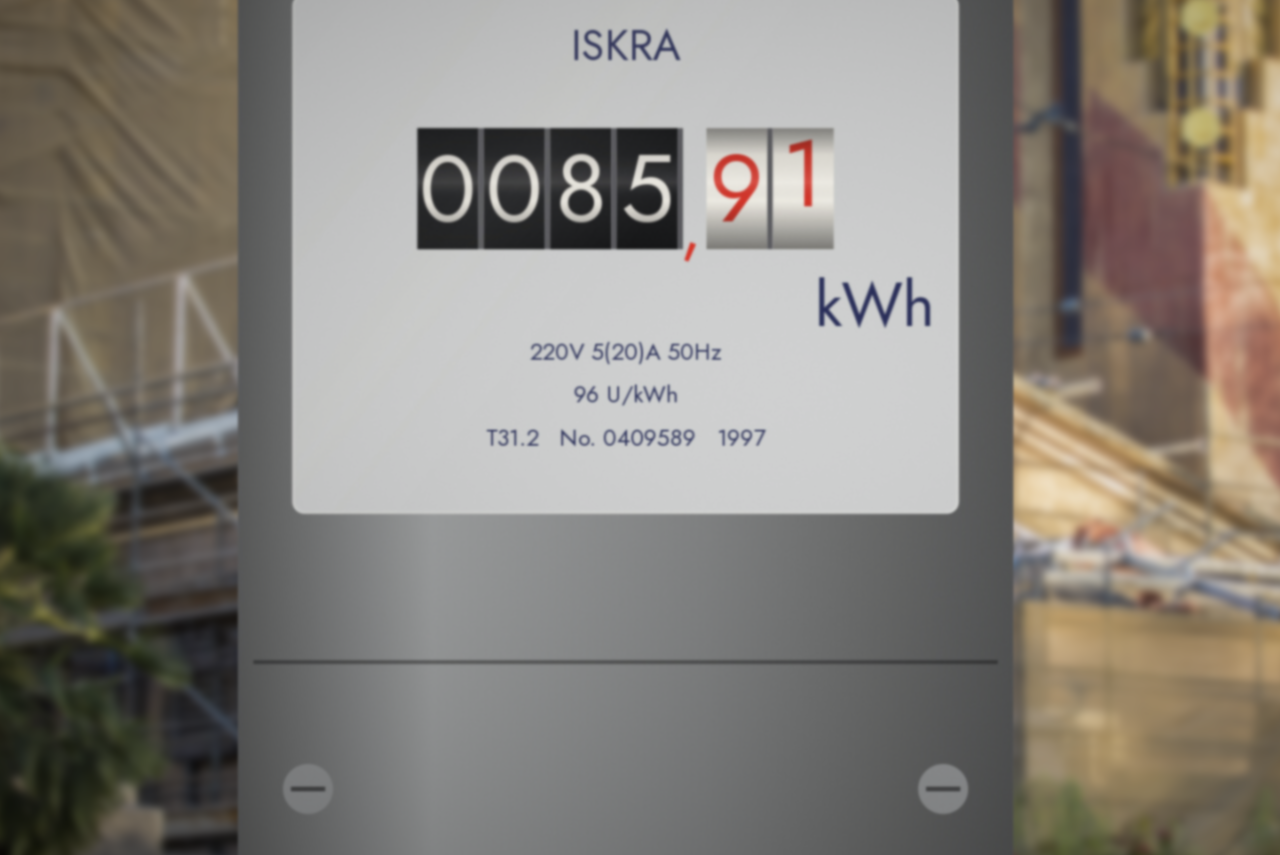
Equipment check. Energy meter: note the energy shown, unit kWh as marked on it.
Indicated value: 85.91 kWh
